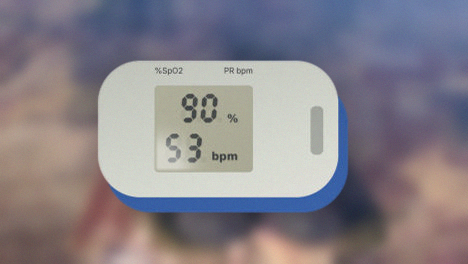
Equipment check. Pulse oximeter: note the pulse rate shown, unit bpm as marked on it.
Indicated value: 53 bpm
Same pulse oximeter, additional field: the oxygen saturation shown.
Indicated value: 90 %
